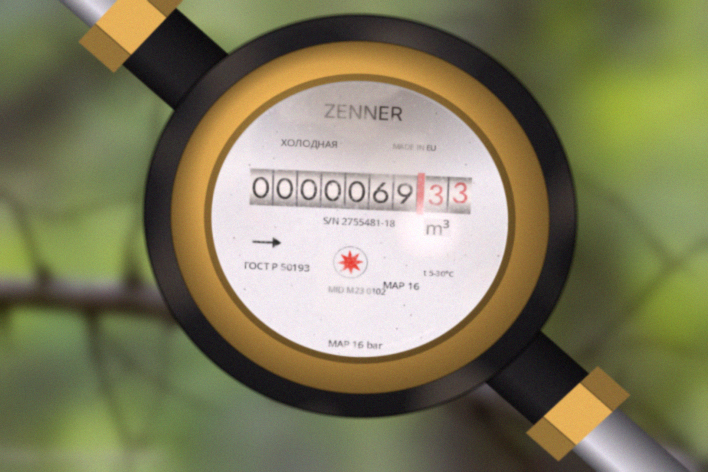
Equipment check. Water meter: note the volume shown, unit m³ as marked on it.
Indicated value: 69.33 m³
